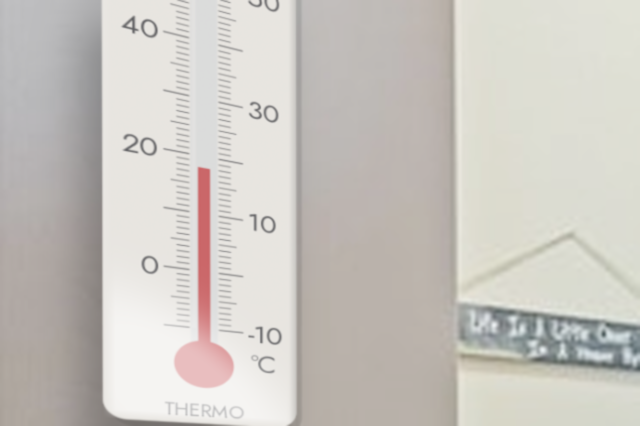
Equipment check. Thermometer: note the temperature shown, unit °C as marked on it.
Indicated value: 18 °C
